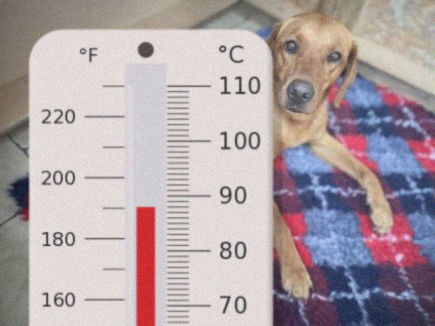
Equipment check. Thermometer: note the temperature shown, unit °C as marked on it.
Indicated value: 88 °C
